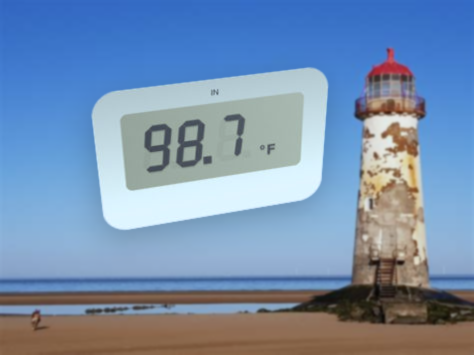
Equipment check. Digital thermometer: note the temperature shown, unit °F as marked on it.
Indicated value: 98.7 °F
